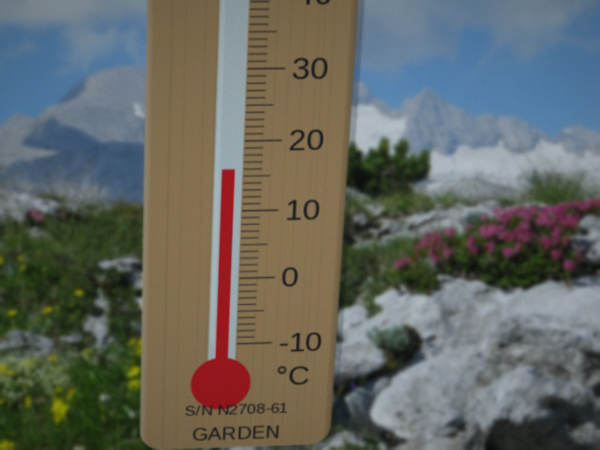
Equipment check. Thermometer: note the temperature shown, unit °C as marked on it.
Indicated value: 16 °C
